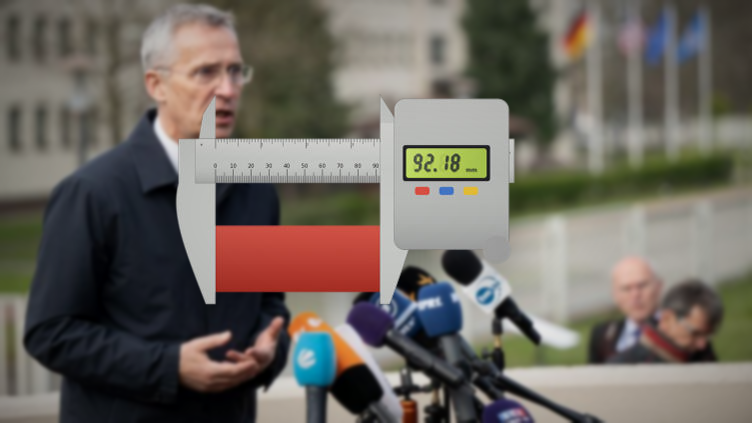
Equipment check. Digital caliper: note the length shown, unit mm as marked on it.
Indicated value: 92.18 mm
